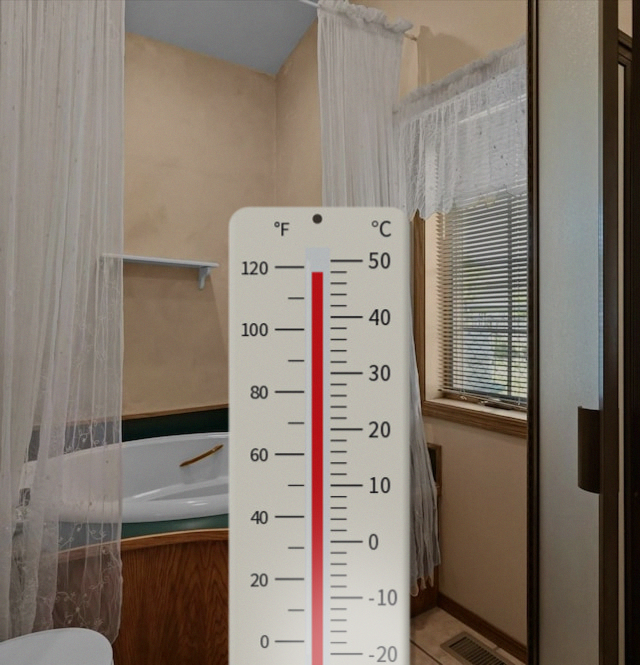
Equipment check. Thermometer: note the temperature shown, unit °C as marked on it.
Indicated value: 48 °C
